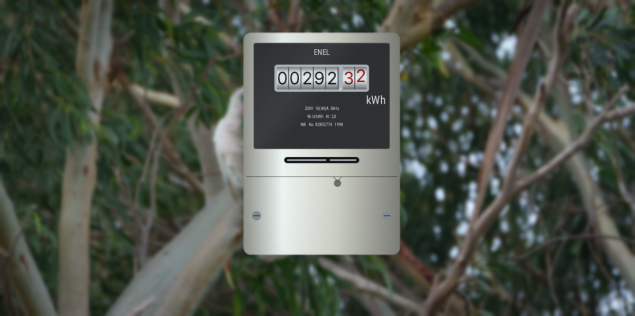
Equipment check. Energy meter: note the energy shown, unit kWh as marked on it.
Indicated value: 292.32 kWh
